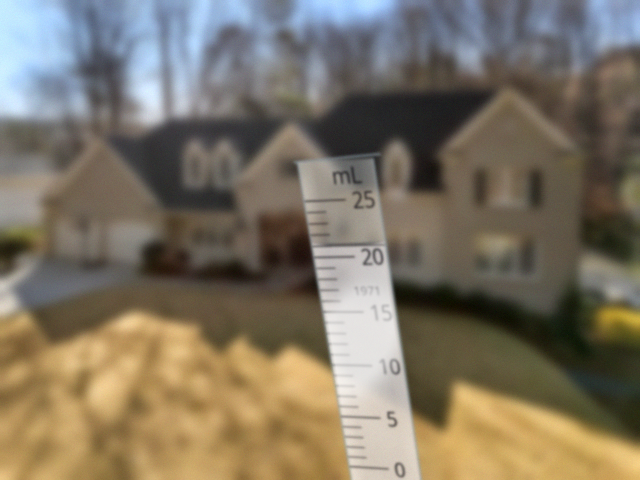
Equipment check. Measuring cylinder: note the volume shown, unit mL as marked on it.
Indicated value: 21 mL
